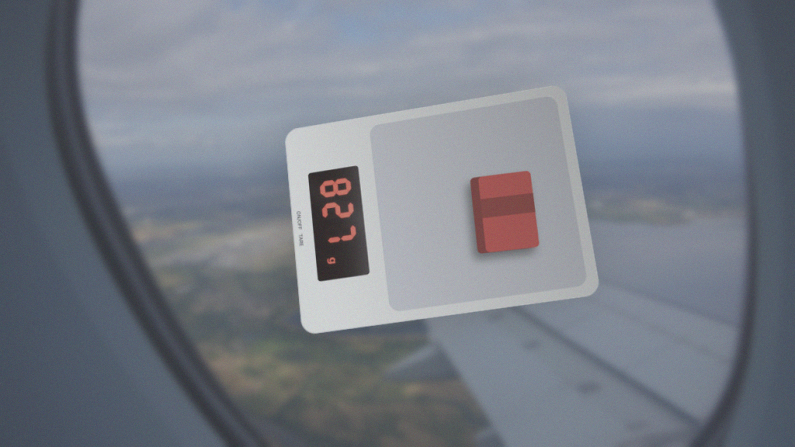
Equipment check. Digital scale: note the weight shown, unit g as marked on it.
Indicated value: 827 g
